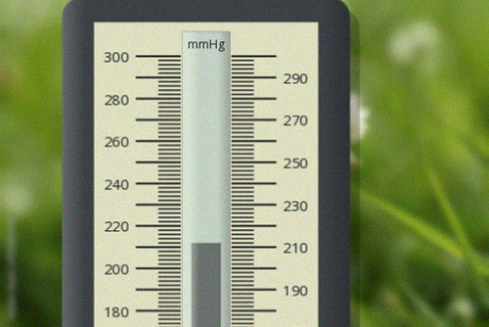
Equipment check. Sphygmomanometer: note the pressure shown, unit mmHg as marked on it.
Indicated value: 212 mmHg
